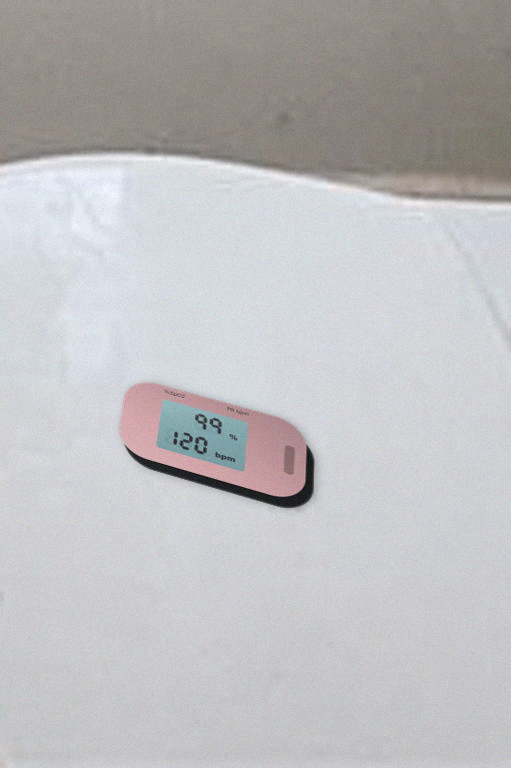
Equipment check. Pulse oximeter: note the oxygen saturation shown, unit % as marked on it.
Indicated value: 99 %
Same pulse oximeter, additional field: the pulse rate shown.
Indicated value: 120 bpm
